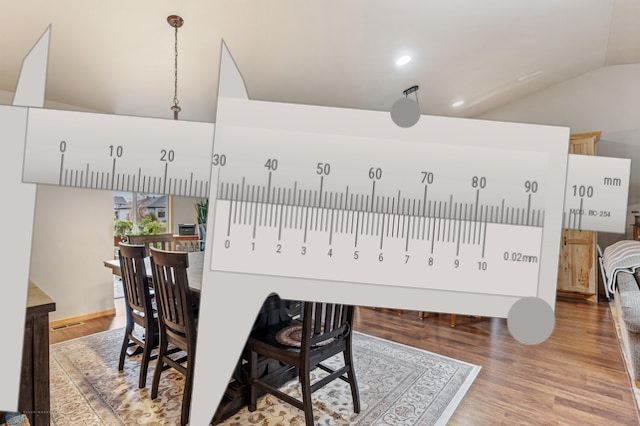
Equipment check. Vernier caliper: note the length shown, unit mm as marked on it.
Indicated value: 33.0 mm
